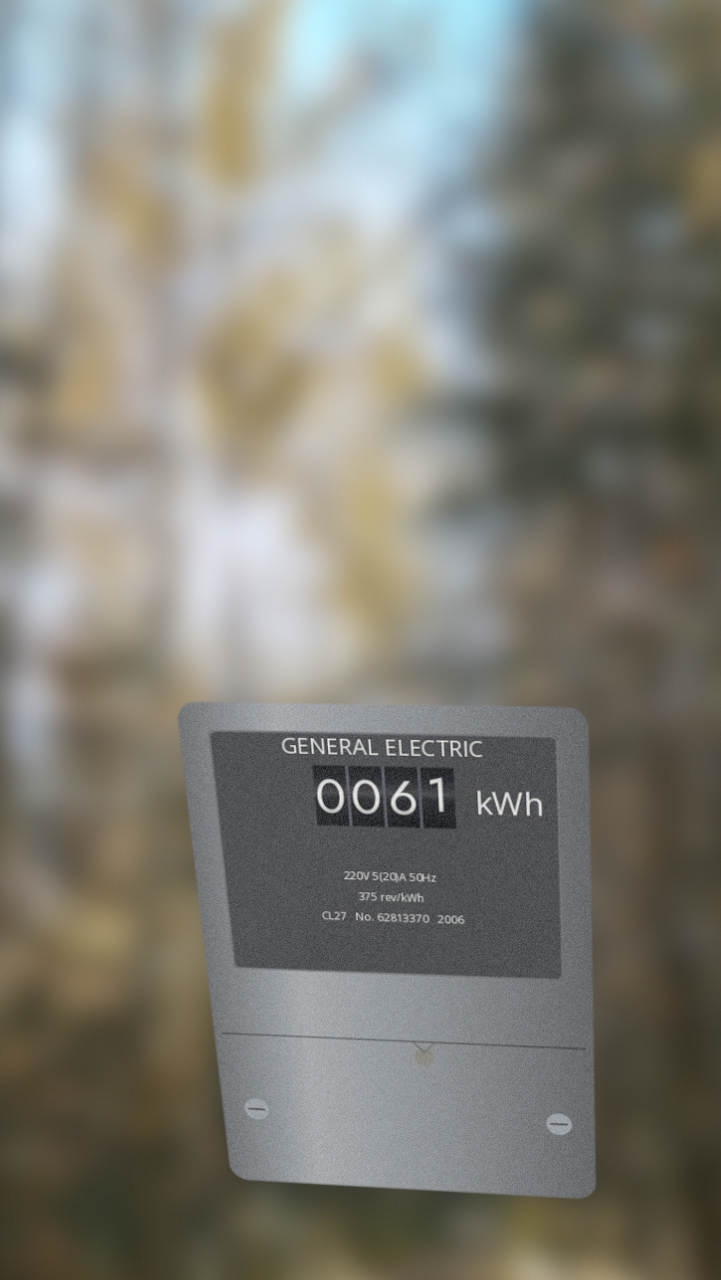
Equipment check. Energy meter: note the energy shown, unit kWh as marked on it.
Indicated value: 61 kWh
